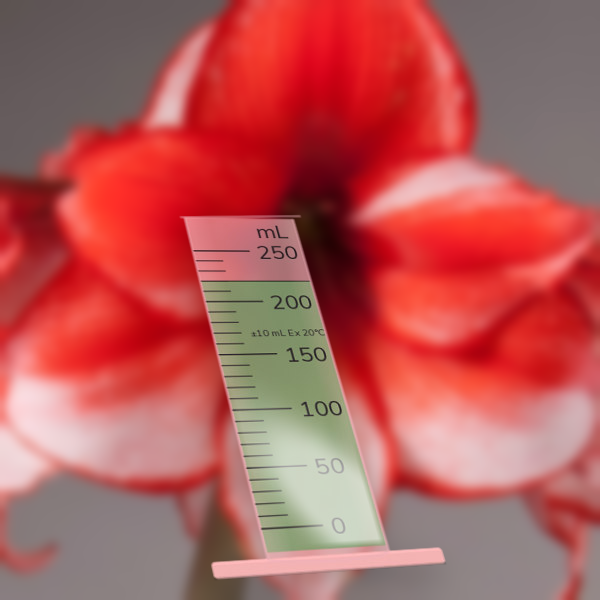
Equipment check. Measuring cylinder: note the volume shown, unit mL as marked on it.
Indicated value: 220 mL
